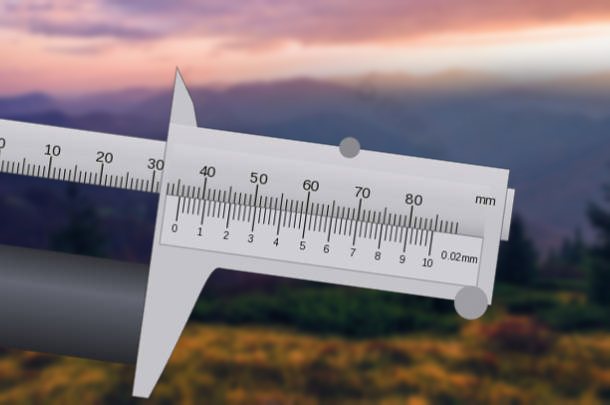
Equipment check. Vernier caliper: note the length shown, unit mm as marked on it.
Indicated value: 35.5 mm
